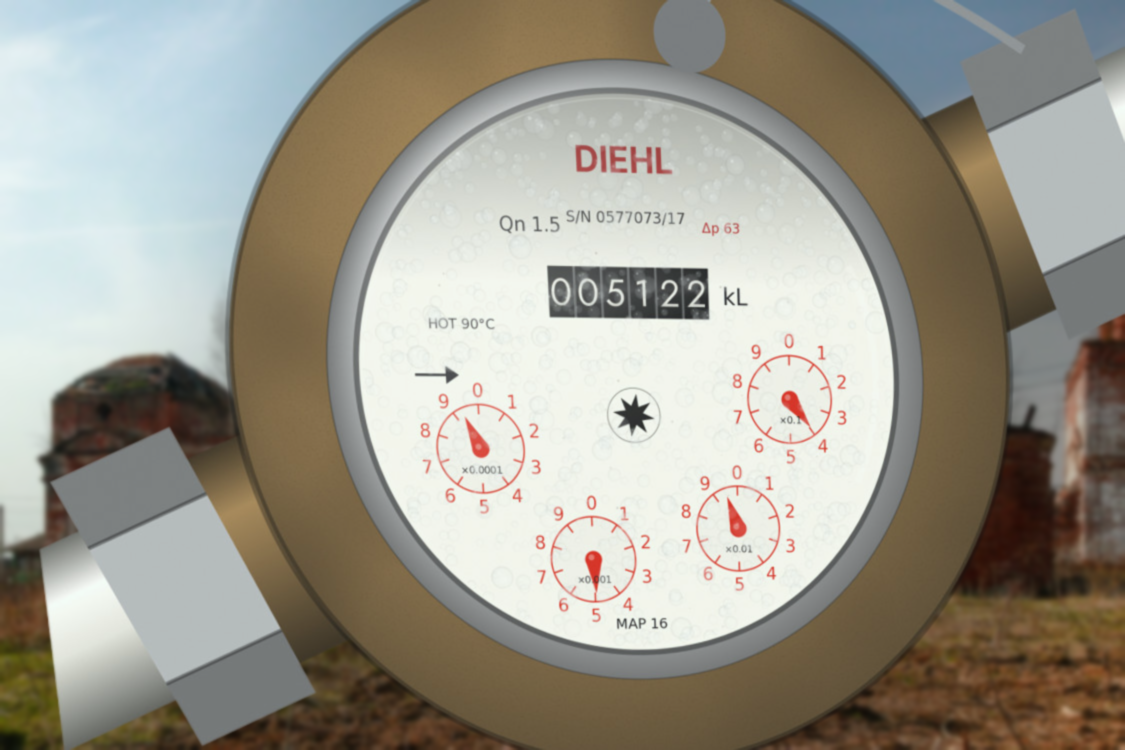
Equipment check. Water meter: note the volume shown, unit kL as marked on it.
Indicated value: 5122.3949 kL
